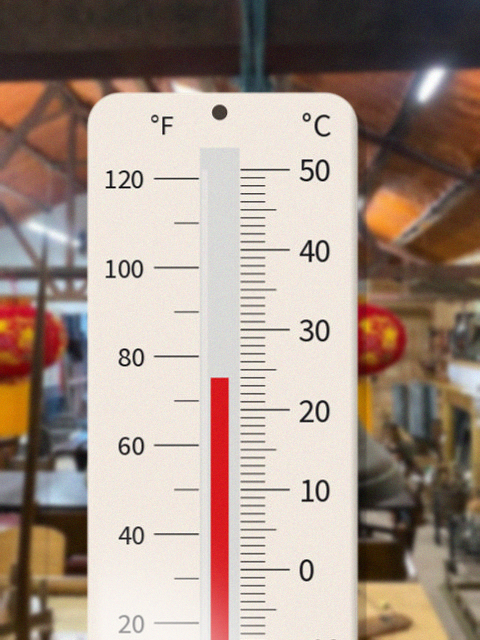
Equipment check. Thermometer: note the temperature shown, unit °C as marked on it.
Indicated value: 24 °C
